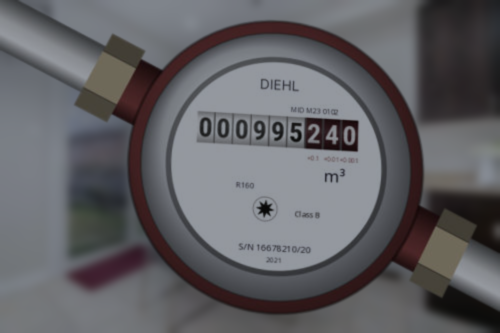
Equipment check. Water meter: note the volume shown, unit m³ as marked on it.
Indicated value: 995.240 m³
